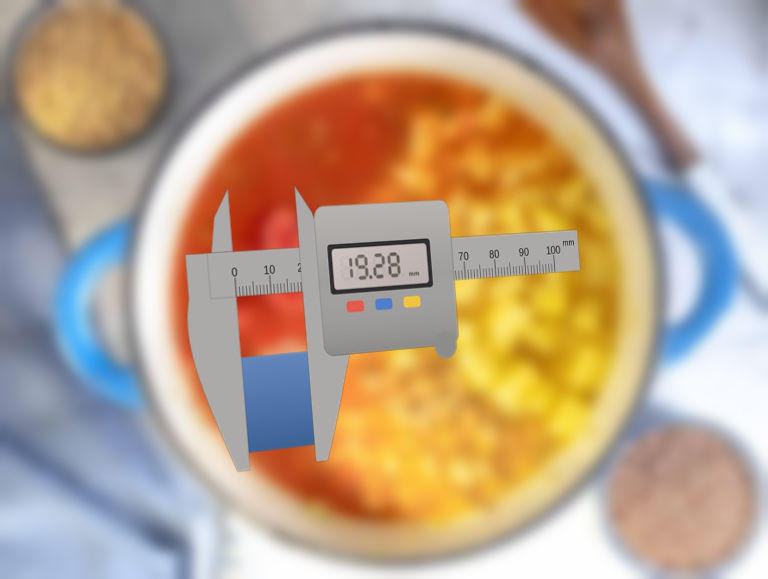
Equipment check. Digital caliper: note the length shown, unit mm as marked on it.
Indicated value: 19.28 mm
